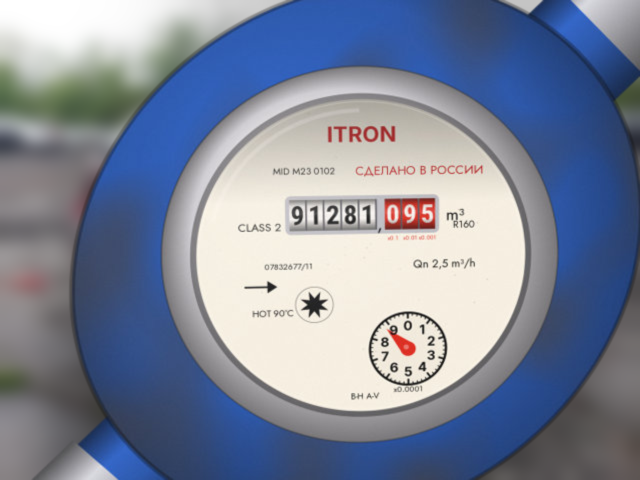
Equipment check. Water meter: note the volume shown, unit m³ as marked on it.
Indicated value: 91281.0958 m³
